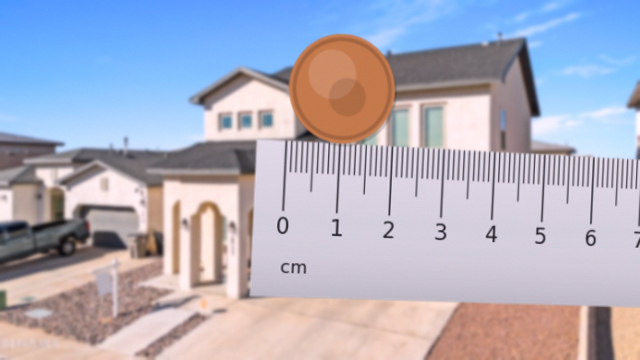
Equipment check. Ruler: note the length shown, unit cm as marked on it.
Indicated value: 2 cm
